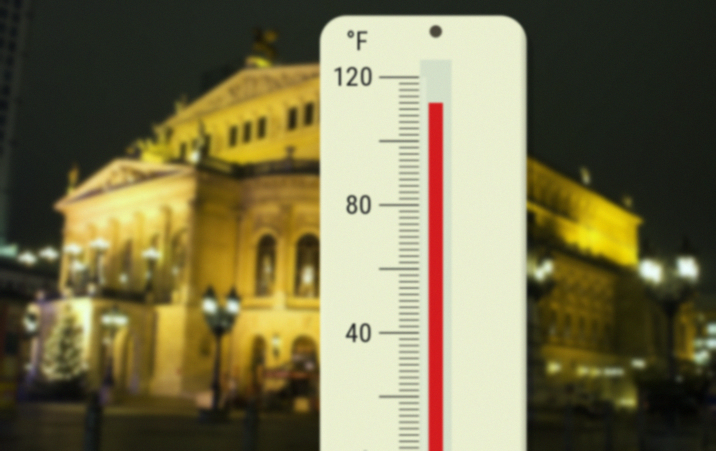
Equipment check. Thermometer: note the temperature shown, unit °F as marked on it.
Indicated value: 112 °F
